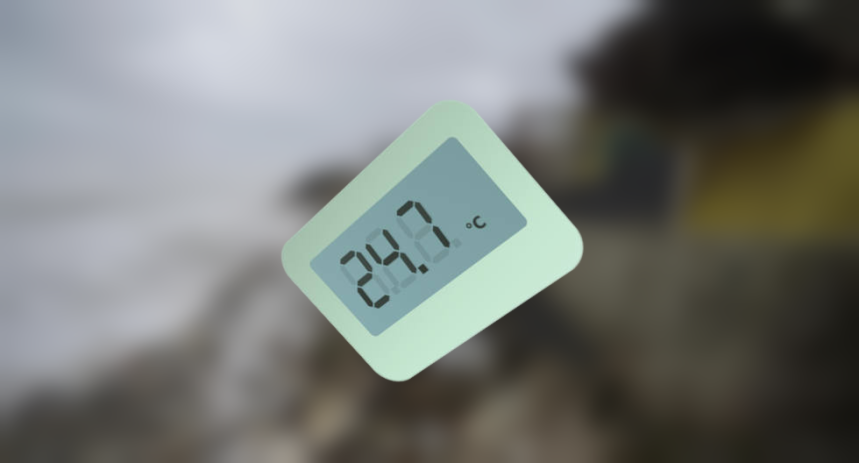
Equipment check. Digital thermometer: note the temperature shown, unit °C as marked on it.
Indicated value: 24.7 °C
